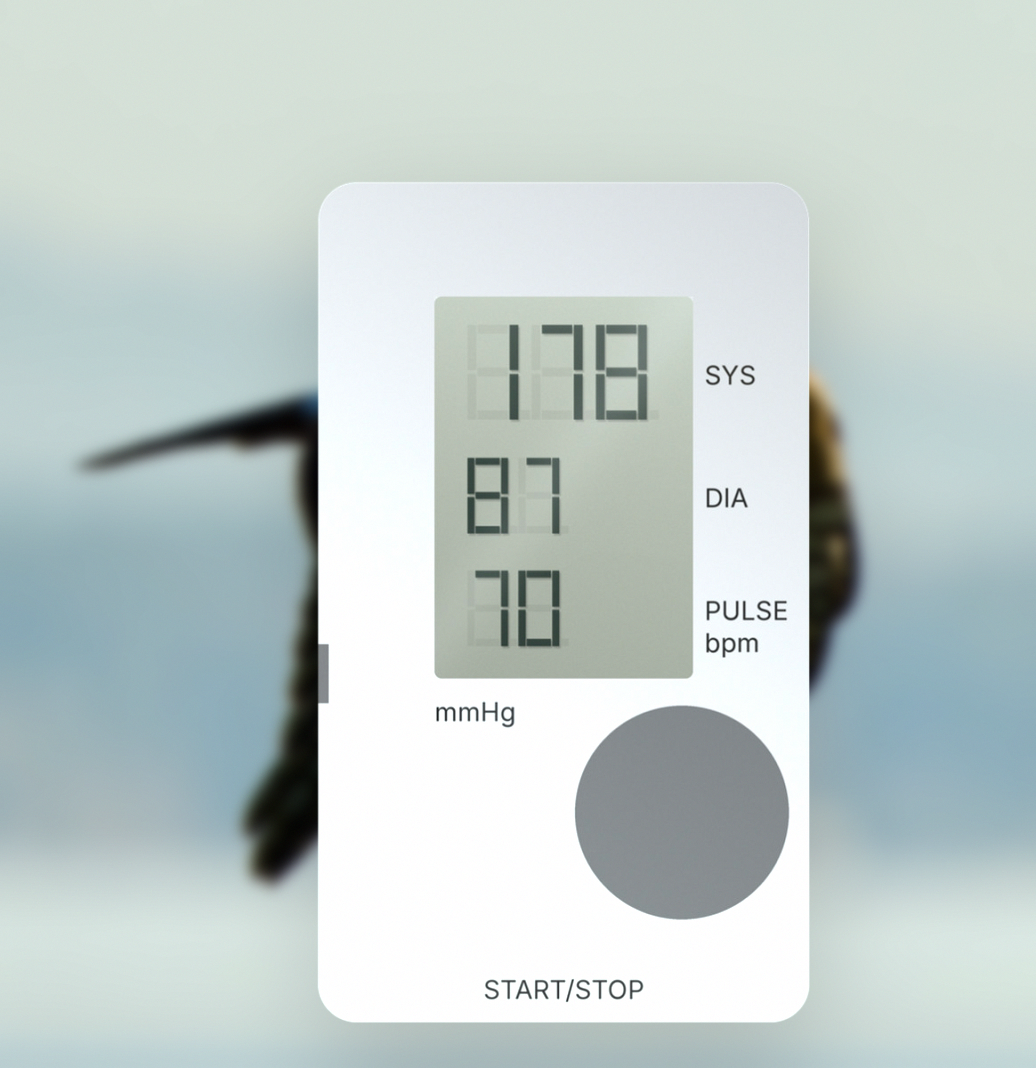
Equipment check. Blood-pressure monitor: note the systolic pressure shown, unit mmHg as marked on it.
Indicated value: 178 mmHg
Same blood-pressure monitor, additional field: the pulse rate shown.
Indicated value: 70 bpm
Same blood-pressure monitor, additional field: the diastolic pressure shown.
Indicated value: 87 mmHg
